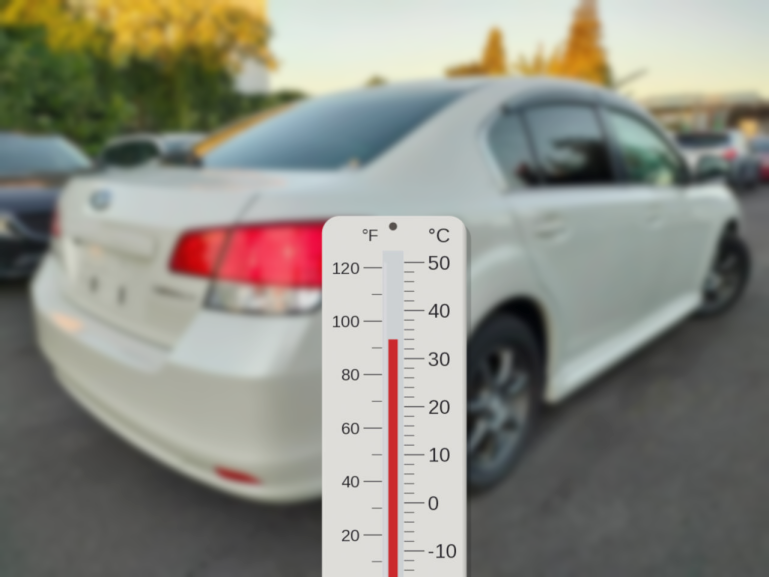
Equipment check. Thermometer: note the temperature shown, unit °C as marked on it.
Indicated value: 34 °C
